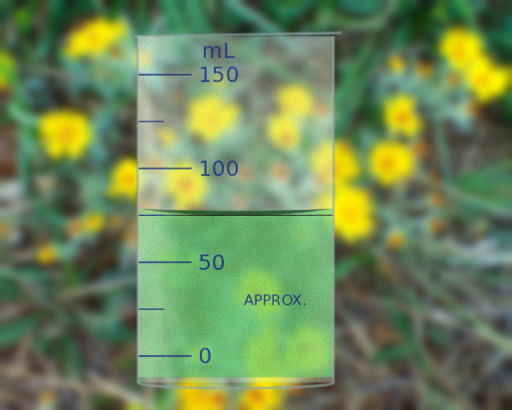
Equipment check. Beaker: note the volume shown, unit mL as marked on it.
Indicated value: 75 mL
